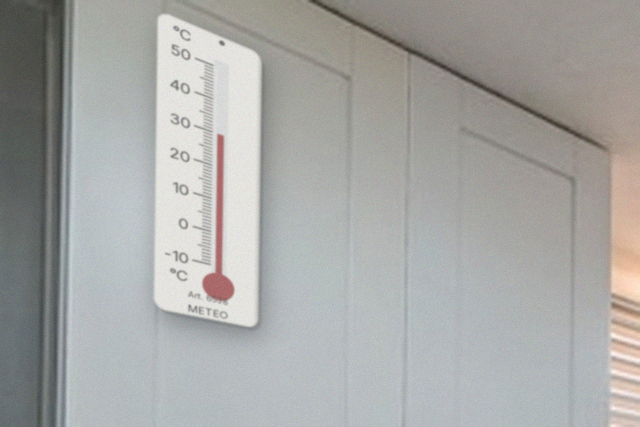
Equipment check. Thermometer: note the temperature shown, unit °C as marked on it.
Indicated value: 30 °C
